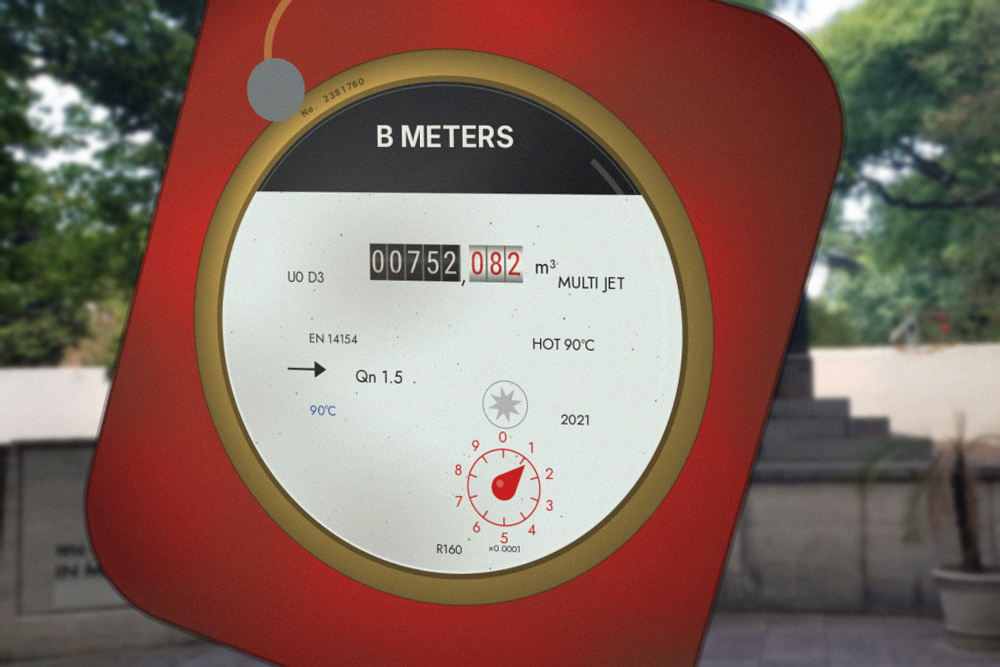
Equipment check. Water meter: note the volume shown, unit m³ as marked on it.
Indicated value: 752.0821 m³
